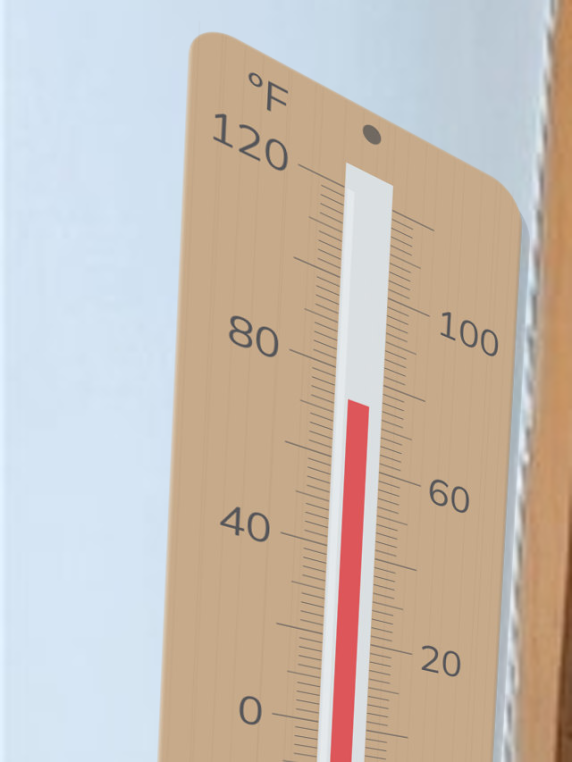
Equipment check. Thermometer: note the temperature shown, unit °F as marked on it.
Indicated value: 74 °F
